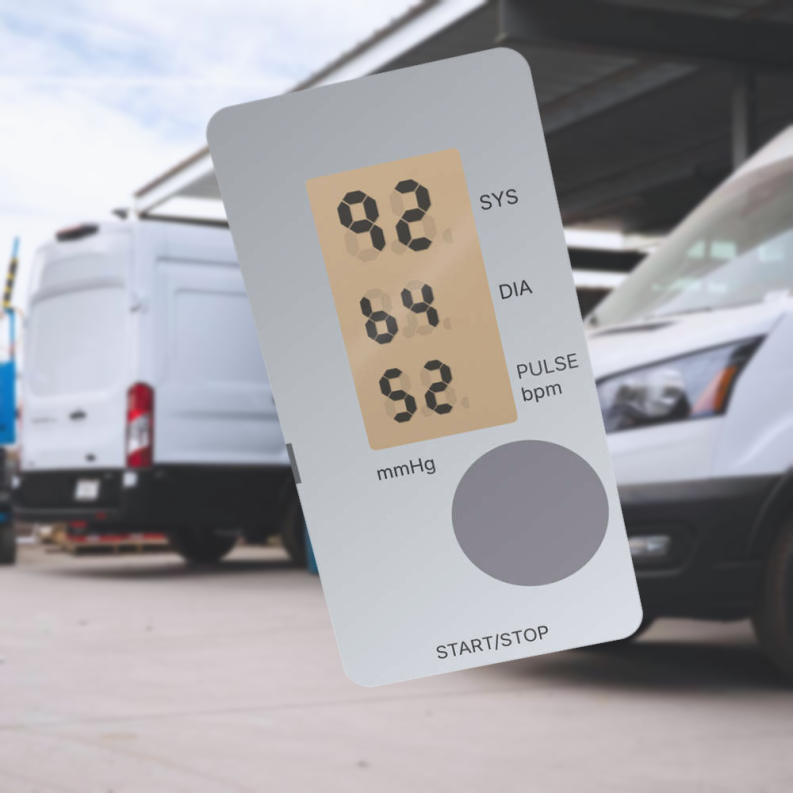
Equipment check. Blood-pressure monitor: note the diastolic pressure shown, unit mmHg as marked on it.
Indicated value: 64 mmHg
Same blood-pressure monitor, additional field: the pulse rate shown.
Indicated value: 52 bpm
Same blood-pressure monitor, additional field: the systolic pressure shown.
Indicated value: 92 mmHg
